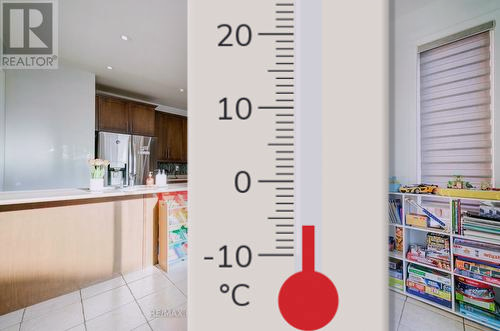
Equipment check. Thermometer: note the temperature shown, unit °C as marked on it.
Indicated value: -6 °C
